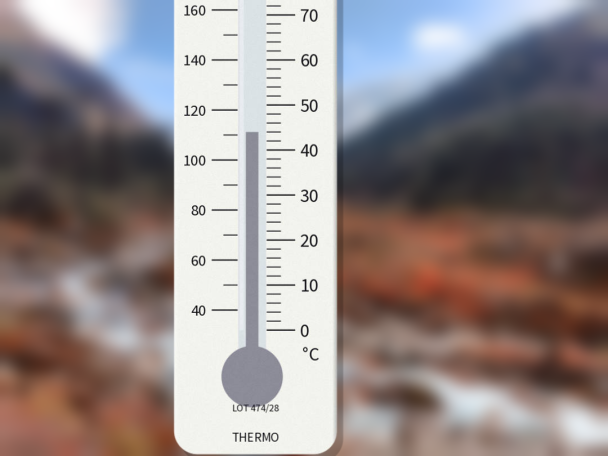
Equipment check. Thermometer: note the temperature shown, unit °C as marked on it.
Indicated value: 44 °C
